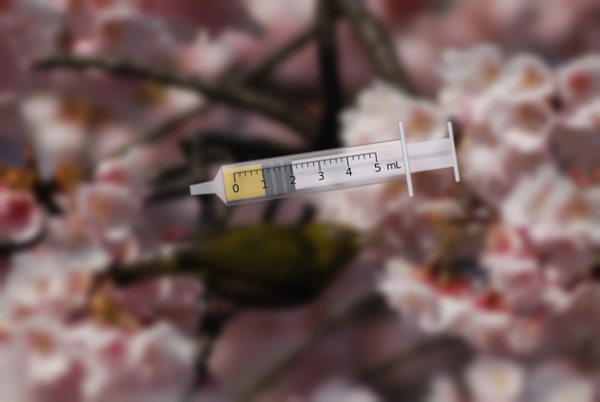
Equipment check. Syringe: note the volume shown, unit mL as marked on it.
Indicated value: 1 mL
